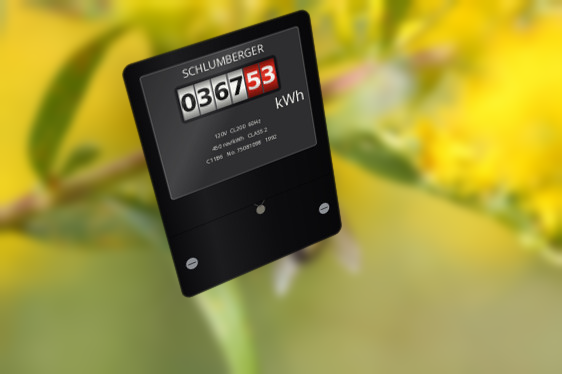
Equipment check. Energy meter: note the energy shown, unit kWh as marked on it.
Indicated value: 367.53 kWh
